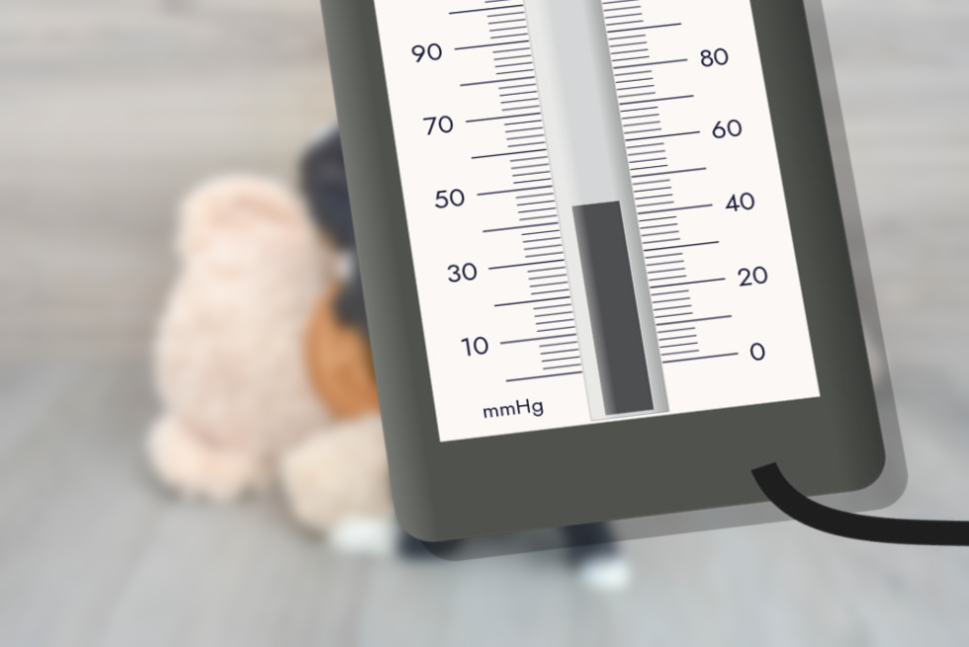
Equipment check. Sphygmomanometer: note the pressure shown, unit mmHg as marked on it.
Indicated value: 44 mmHg
